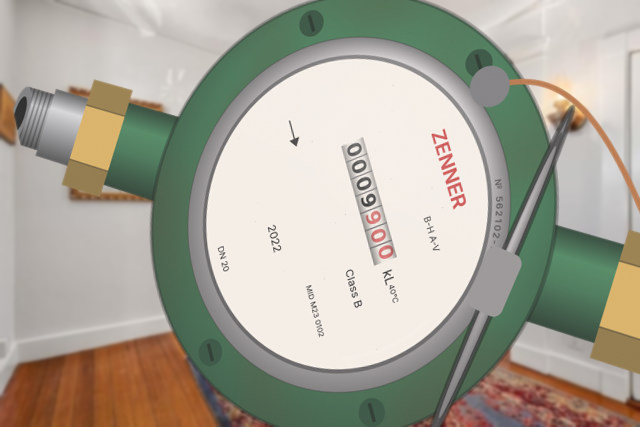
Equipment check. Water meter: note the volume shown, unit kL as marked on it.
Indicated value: 9.900 kL
